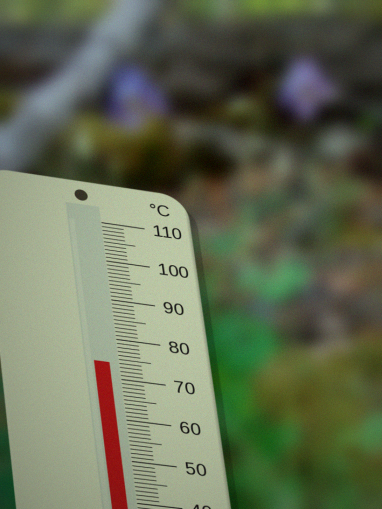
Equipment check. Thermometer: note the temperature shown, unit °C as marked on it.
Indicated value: 74 °C
